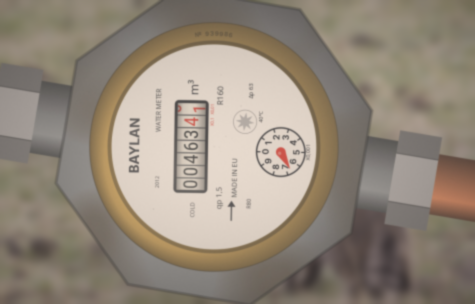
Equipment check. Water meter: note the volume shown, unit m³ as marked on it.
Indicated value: 463.406 m³
